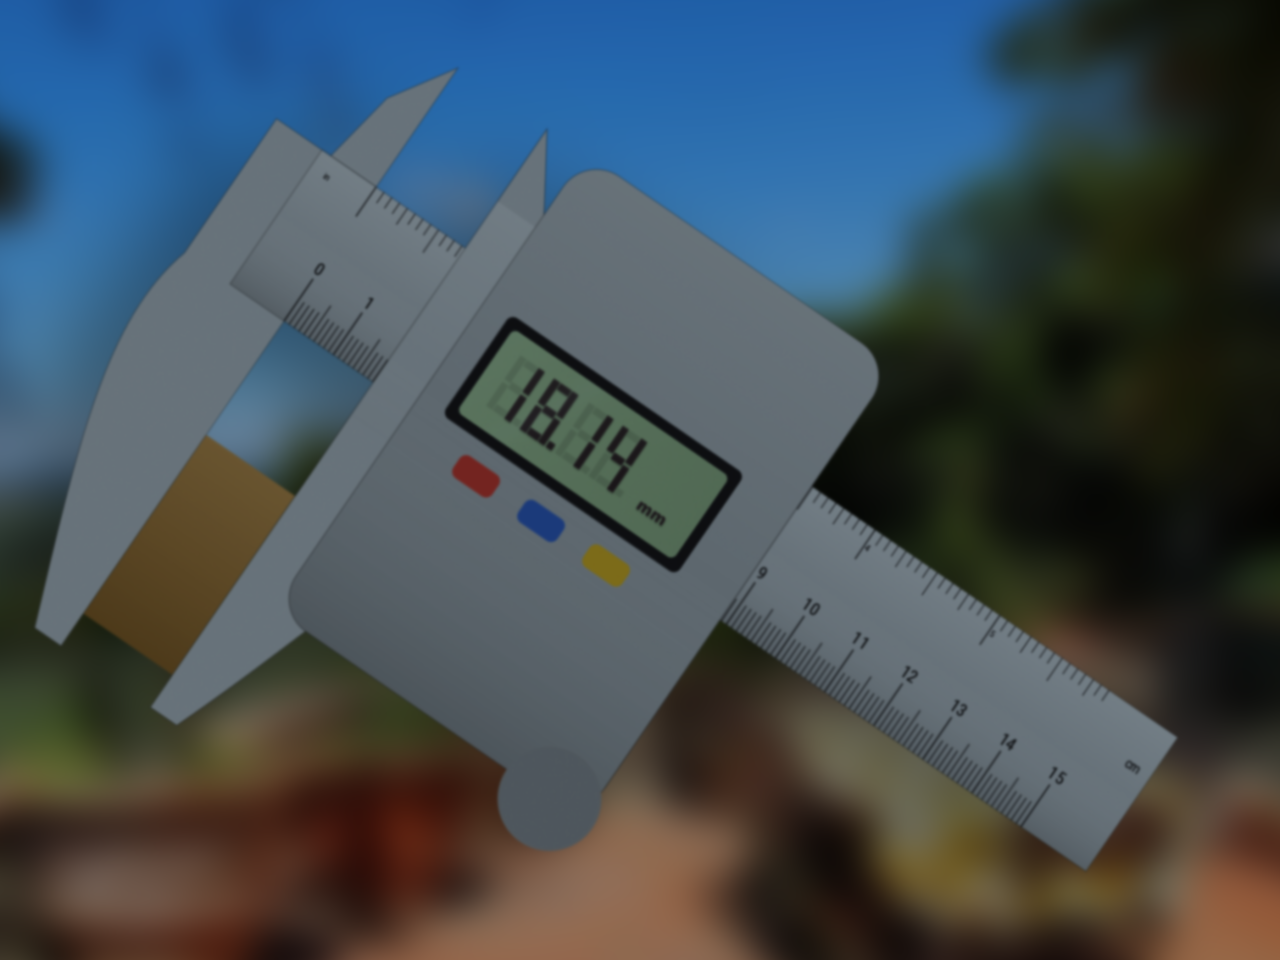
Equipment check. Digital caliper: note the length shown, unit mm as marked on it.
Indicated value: 18.14 mm
